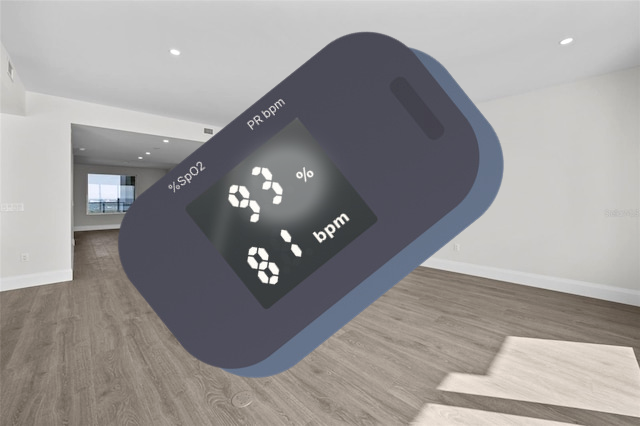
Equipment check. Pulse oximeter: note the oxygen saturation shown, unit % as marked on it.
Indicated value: 93 %
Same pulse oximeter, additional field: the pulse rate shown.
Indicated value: 81 bpm
